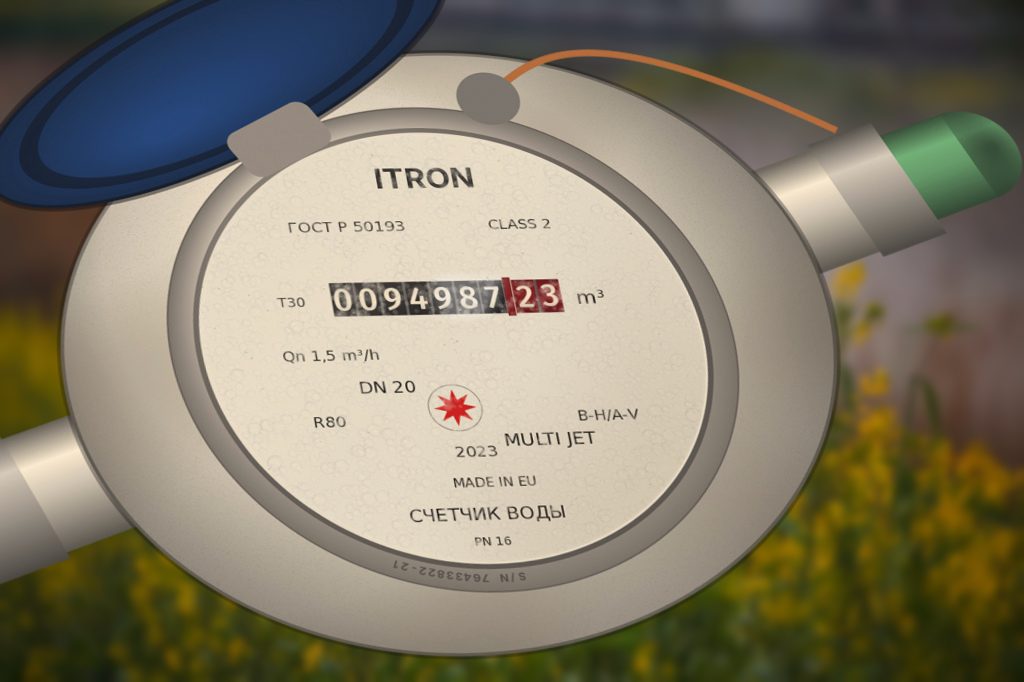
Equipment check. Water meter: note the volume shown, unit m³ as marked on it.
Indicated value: 94987.23 m³
